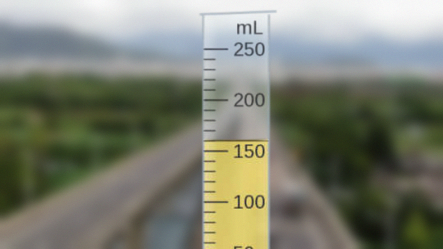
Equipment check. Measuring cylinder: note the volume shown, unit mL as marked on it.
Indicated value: 160 mL
